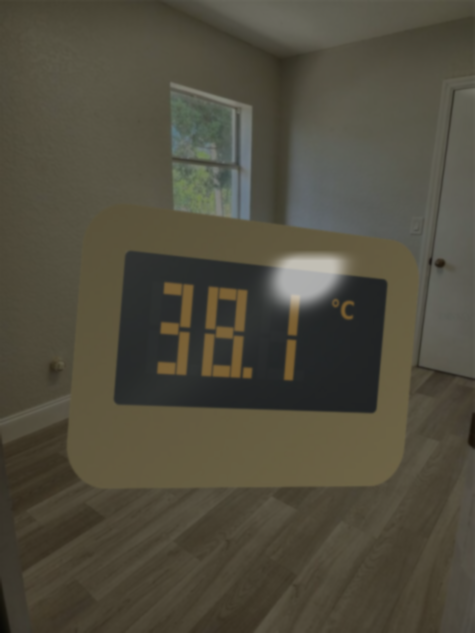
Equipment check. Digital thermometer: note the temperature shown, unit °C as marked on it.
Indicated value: 38.1 °C
